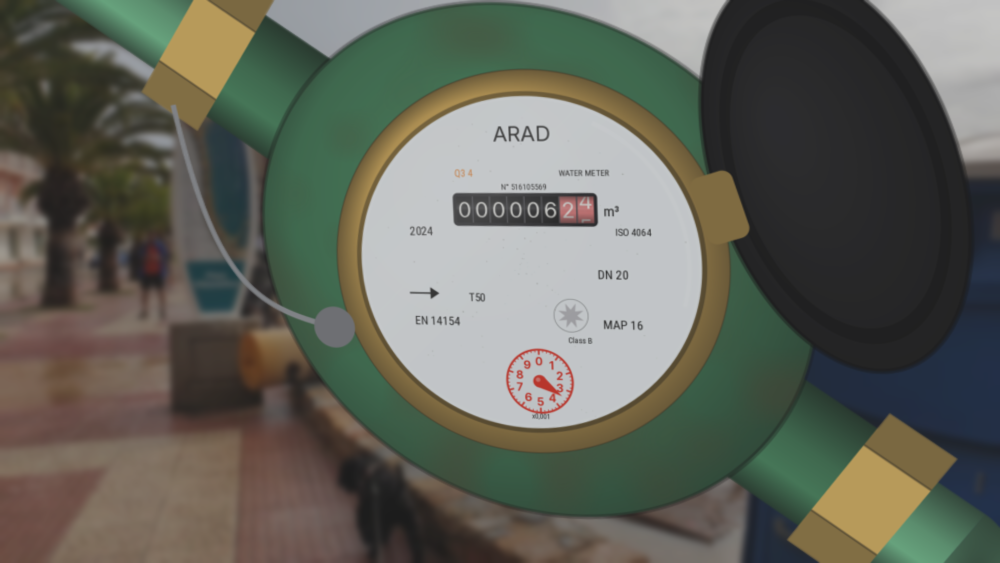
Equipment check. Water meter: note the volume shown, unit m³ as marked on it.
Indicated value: 6.243 m³
